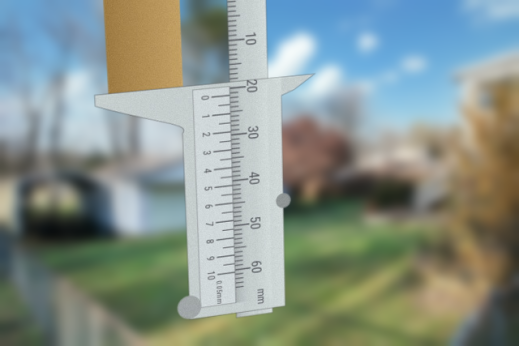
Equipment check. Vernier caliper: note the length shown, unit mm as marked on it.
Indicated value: 21.5 mm
